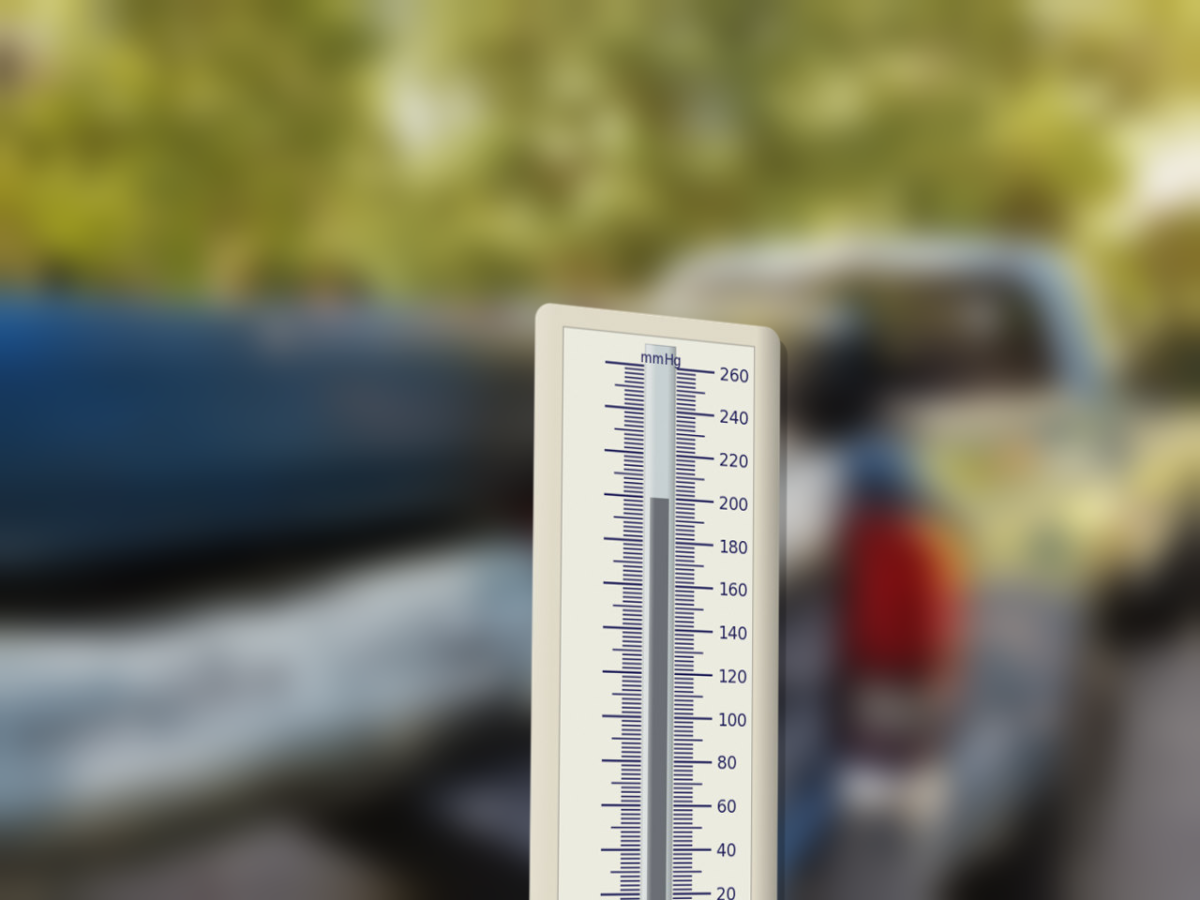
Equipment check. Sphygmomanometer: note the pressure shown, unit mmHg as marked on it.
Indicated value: 200 mmHg
